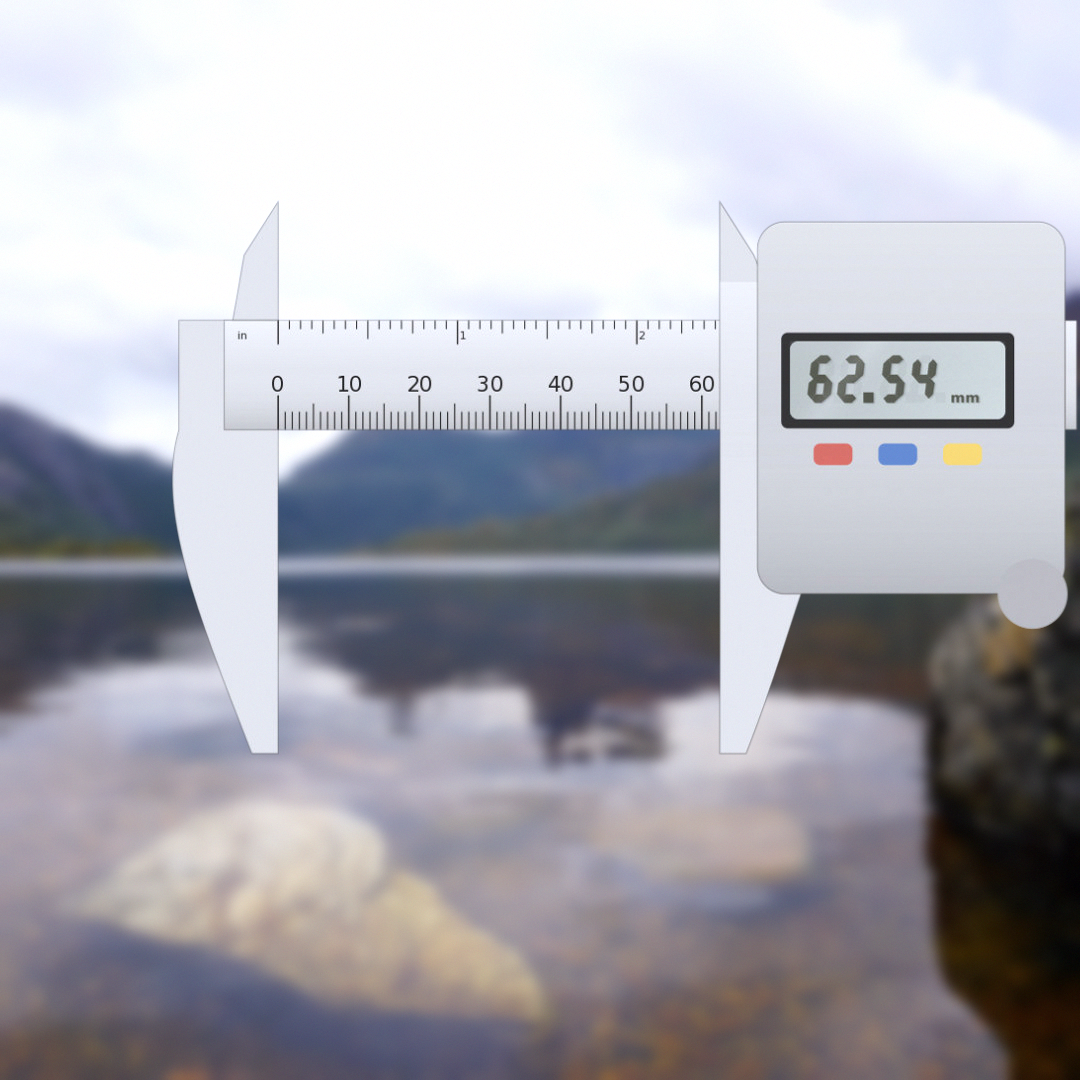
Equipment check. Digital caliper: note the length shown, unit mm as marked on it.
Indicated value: 62.54 mm
